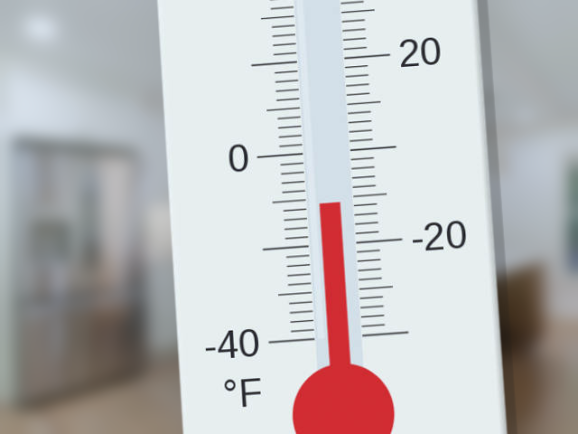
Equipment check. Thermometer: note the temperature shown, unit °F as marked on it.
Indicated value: -11 °F
